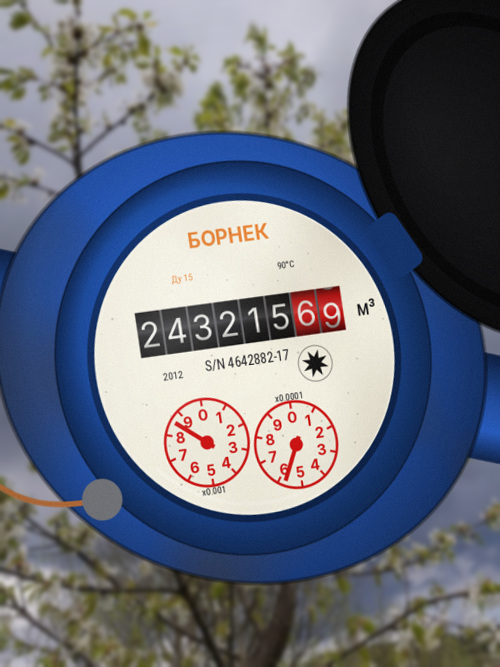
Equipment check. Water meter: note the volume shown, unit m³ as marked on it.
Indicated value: 243215.6885 m³
